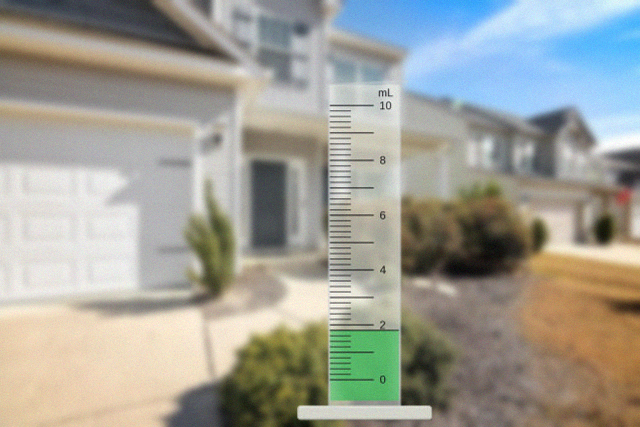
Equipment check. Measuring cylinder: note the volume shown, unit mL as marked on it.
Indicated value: 1.8 mL
